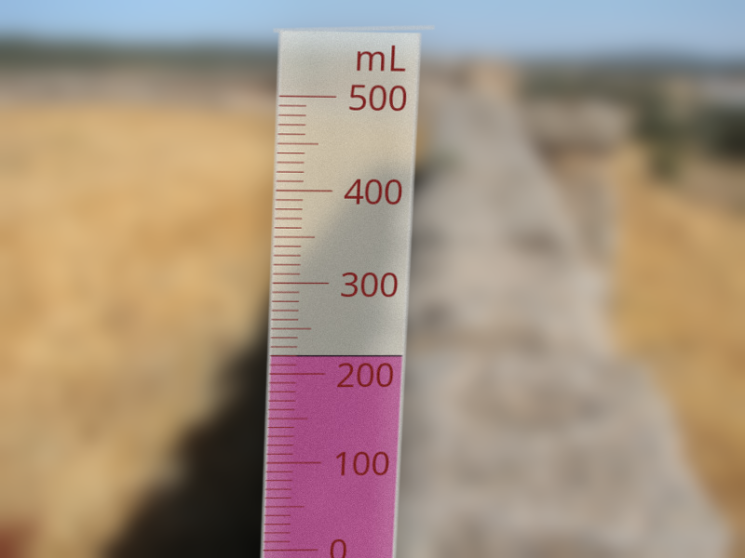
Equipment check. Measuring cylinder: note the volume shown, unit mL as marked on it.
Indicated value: 220 mL
